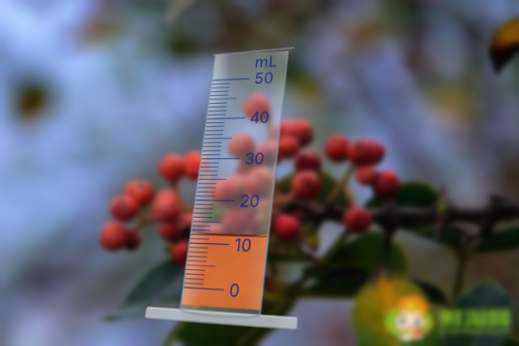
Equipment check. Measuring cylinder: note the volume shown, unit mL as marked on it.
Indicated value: 12 mL
